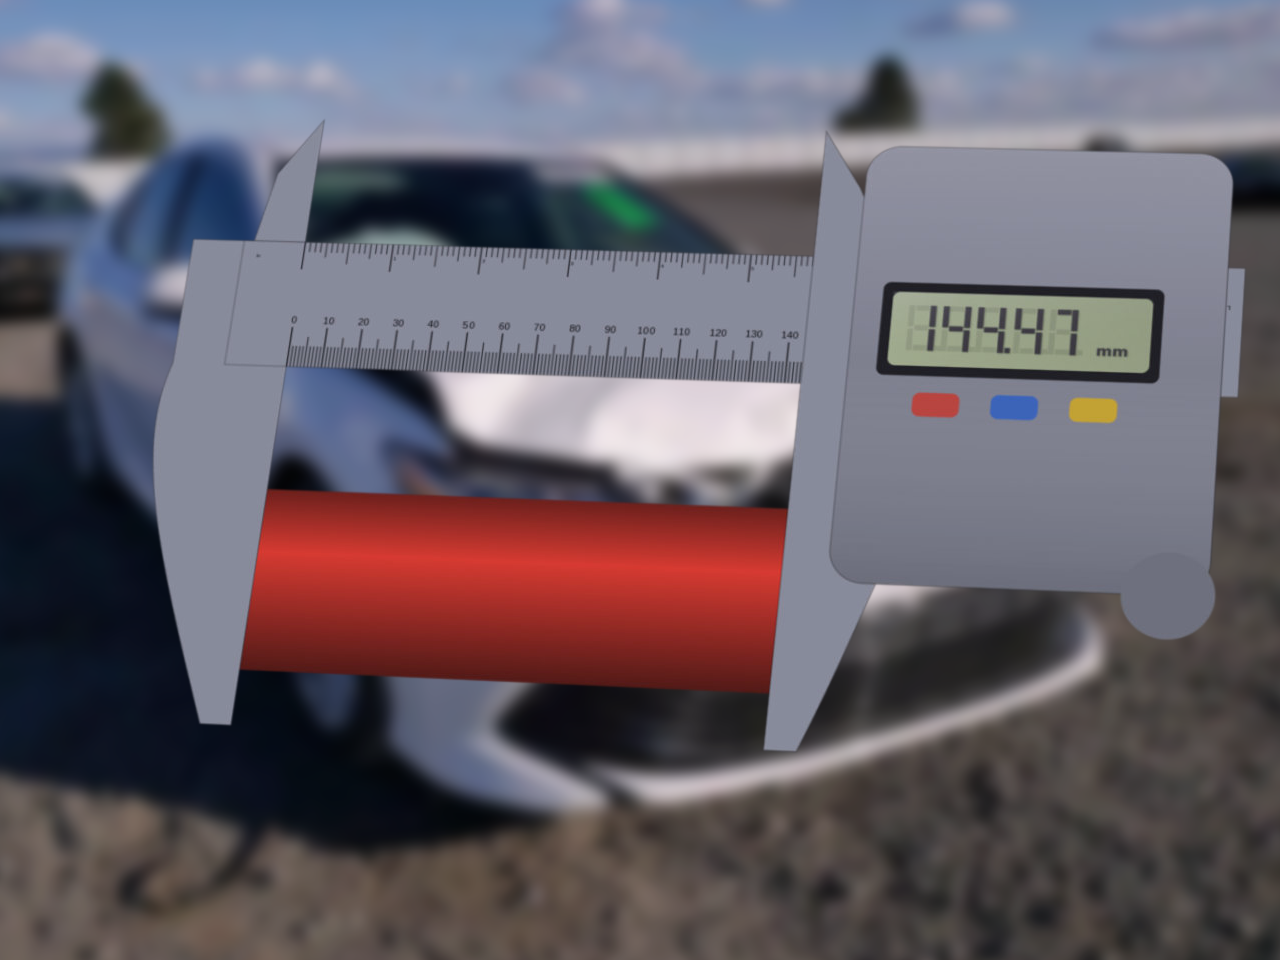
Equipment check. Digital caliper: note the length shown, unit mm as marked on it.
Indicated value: 144.47 mm
